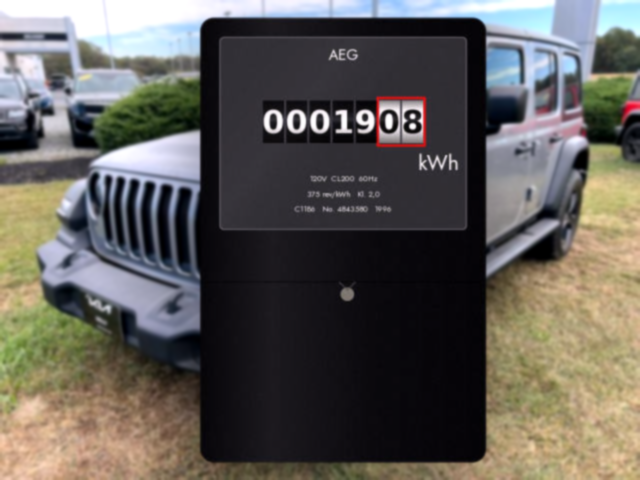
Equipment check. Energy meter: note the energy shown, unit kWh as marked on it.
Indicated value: 19.08 kWh
